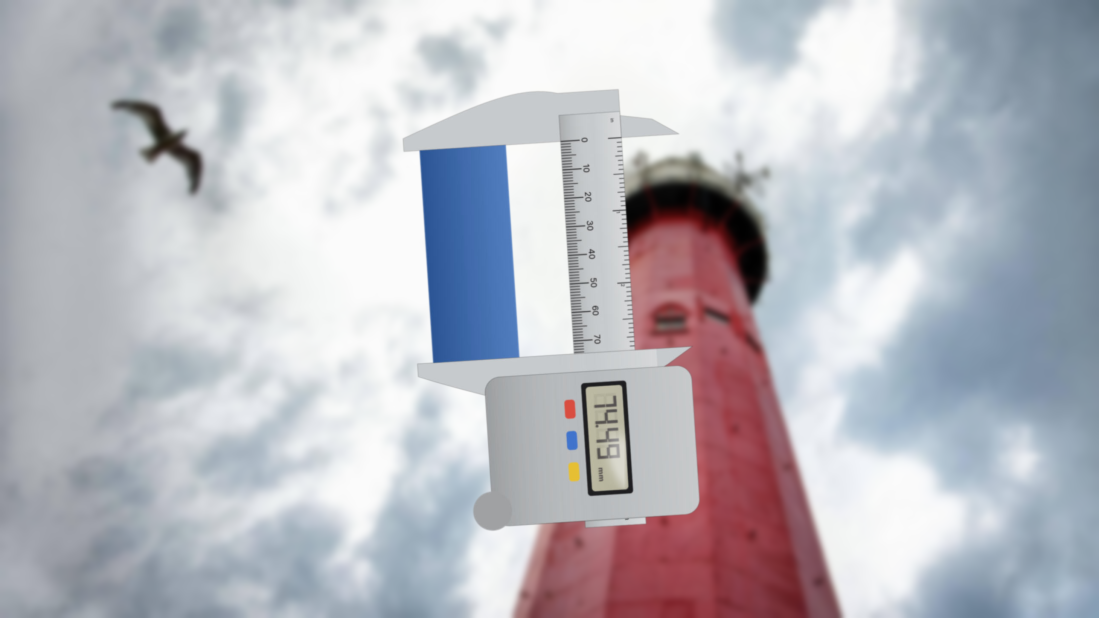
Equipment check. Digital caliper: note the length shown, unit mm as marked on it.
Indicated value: 74.49 mm
